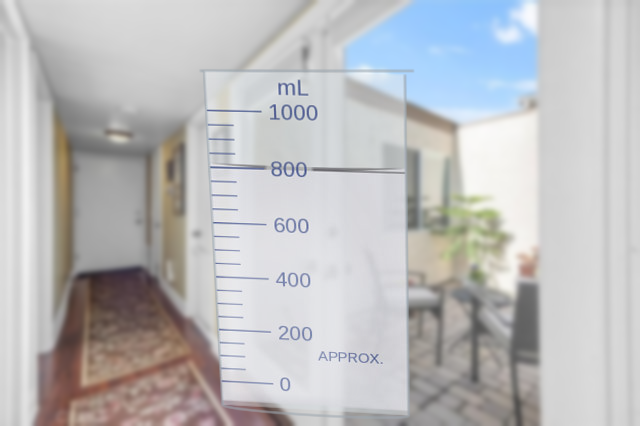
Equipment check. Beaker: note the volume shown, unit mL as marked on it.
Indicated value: 800 mL
